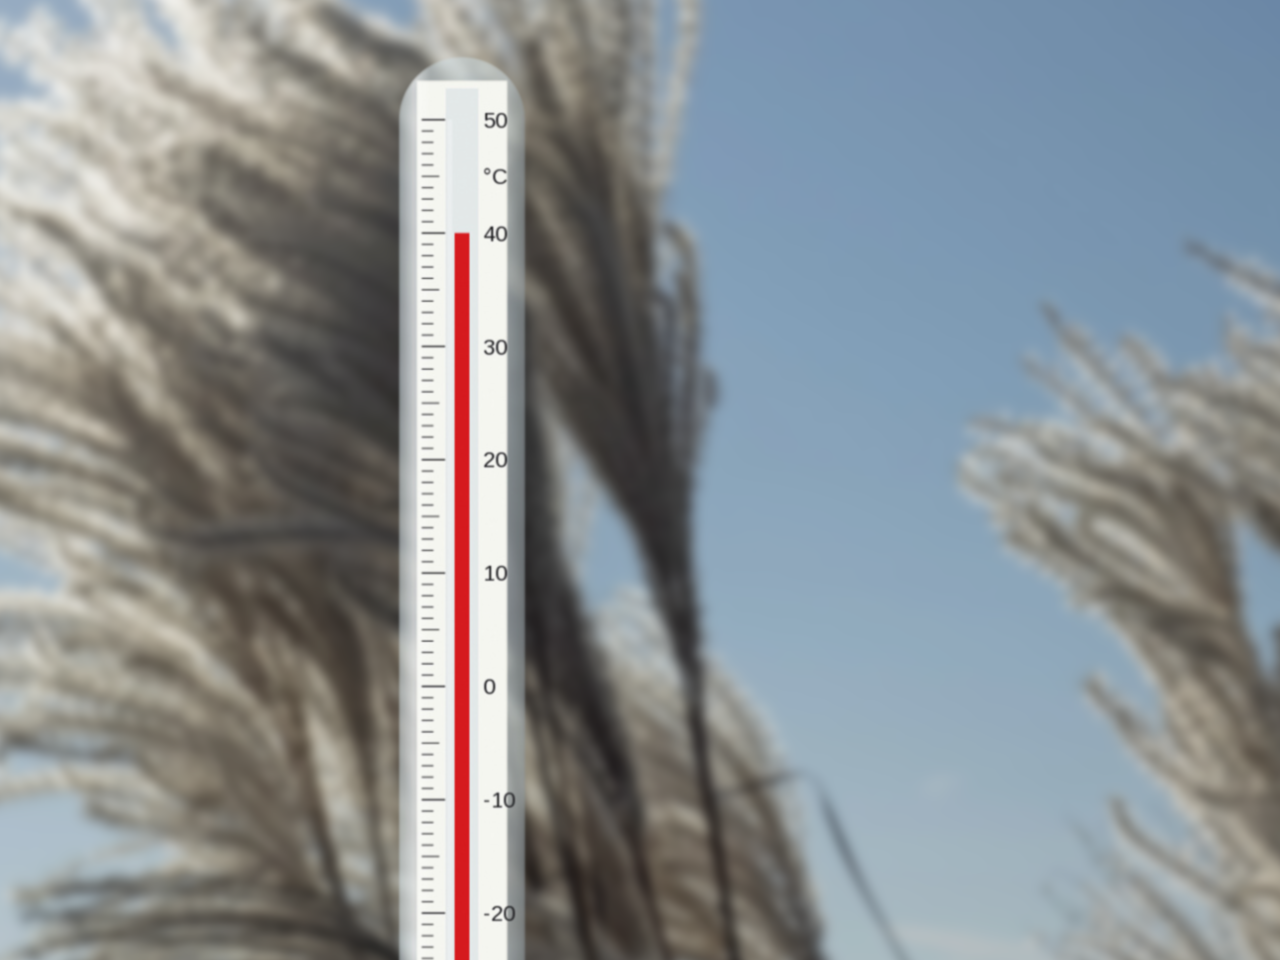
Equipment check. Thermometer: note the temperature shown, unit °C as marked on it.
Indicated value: 40 °C
